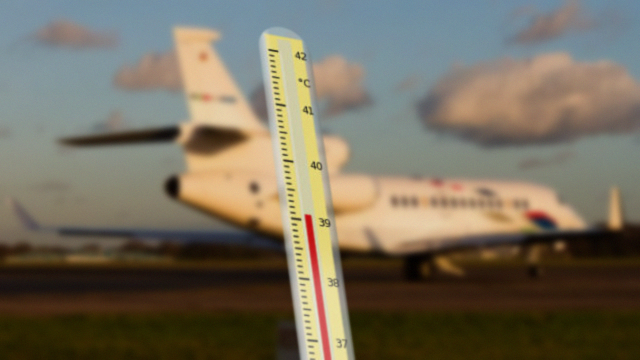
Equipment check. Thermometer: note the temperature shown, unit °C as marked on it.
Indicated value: 39.1 °C
